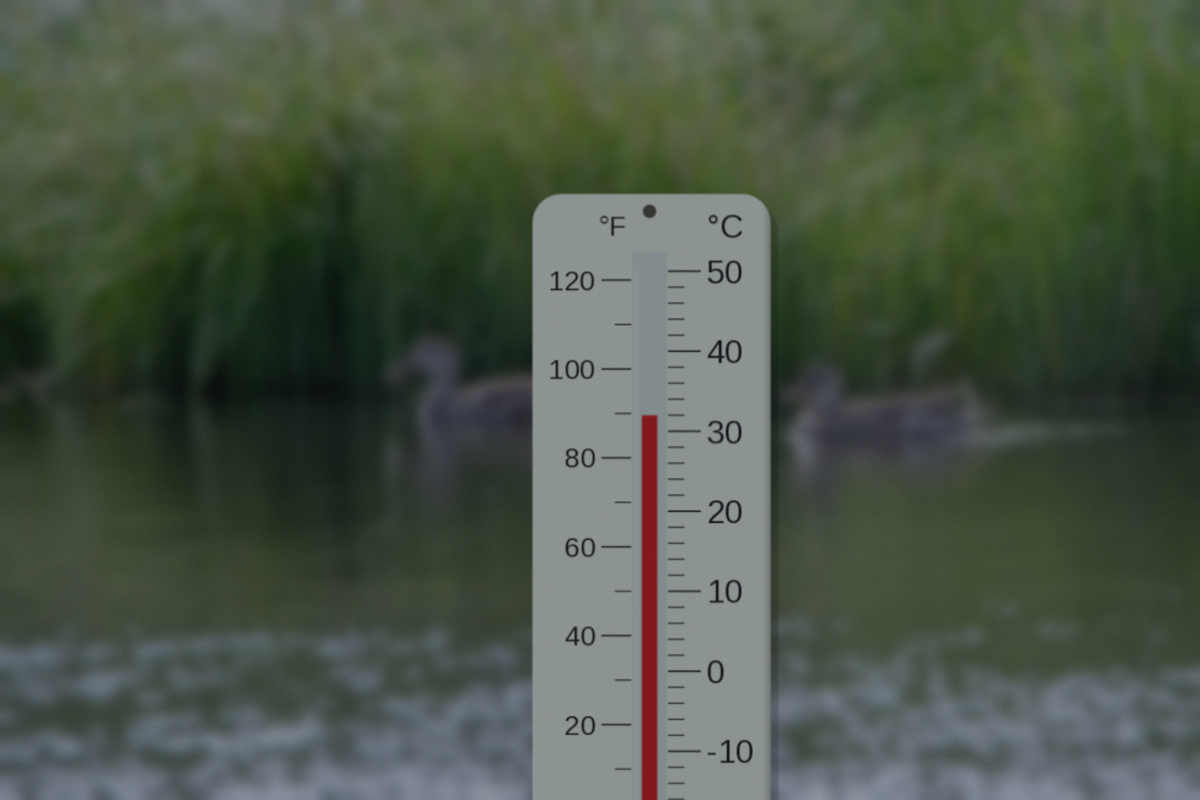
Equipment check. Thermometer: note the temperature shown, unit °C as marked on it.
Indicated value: 32 °C
